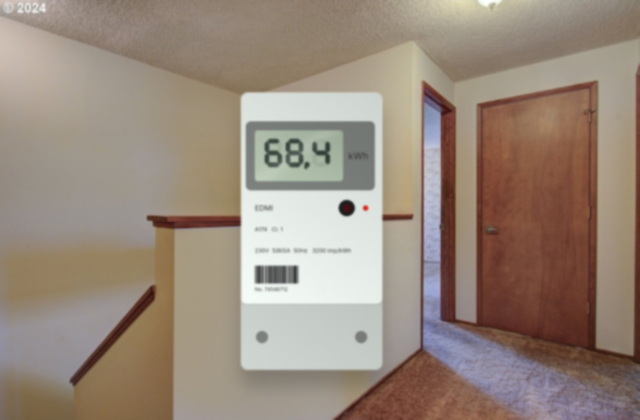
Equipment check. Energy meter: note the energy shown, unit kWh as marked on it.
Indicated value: 68.4 kWh
